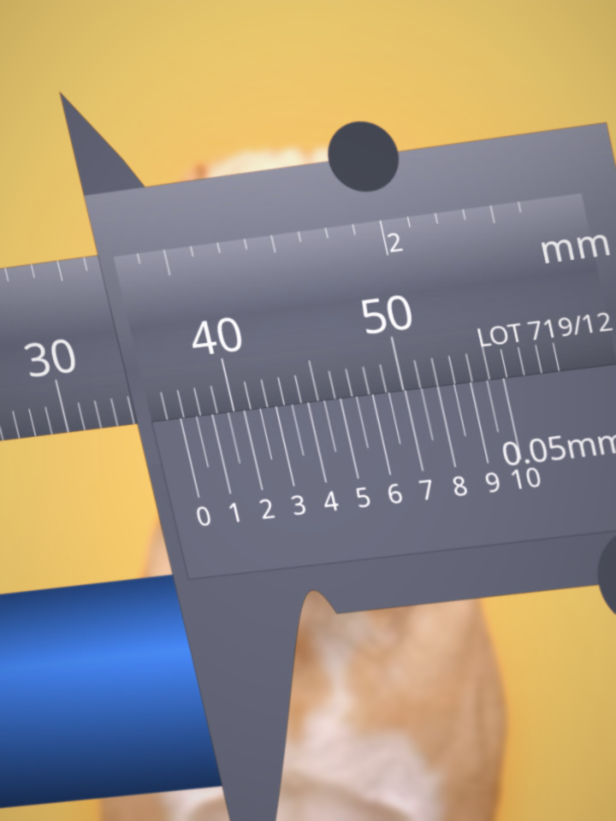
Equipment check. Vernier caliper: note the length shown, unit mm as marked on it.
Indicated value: 36.8 mm
